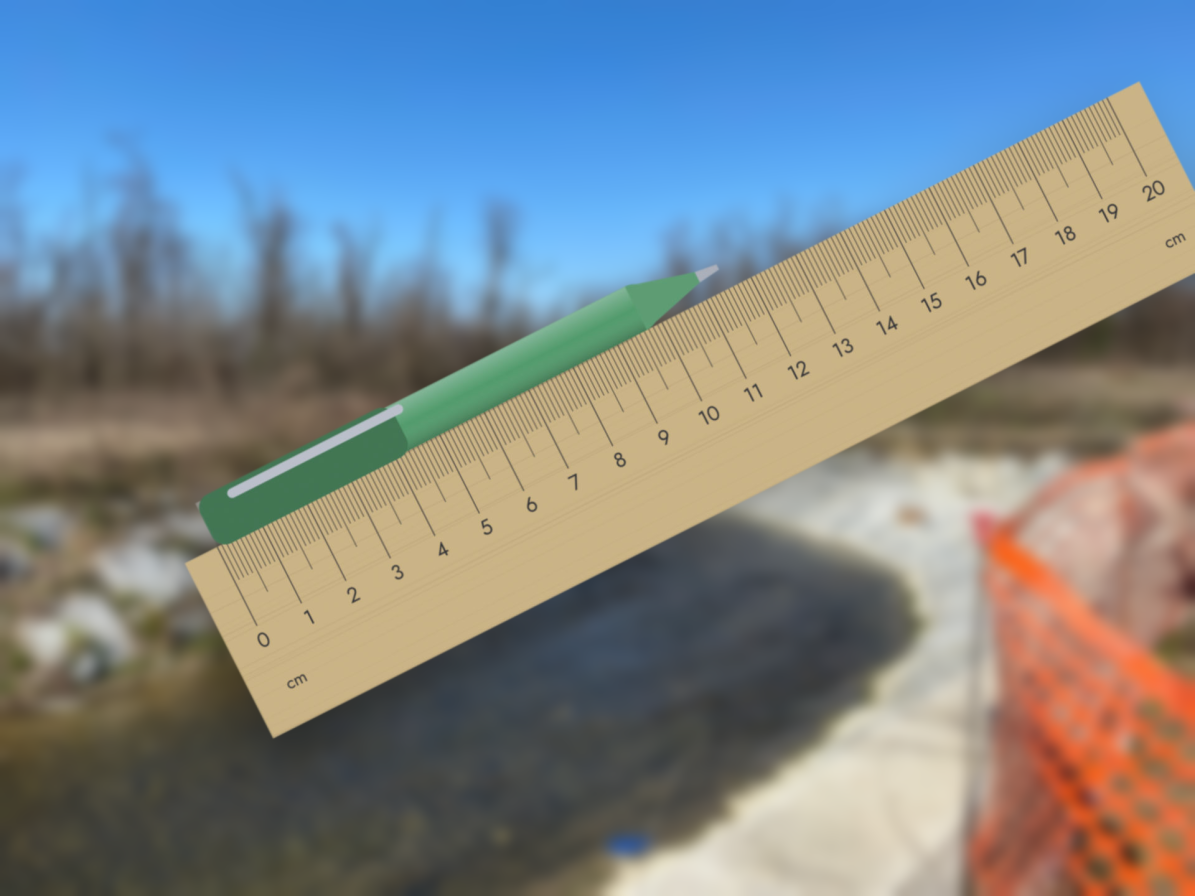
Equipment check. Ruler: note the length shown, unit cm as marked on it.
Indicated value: 11.5 cm
